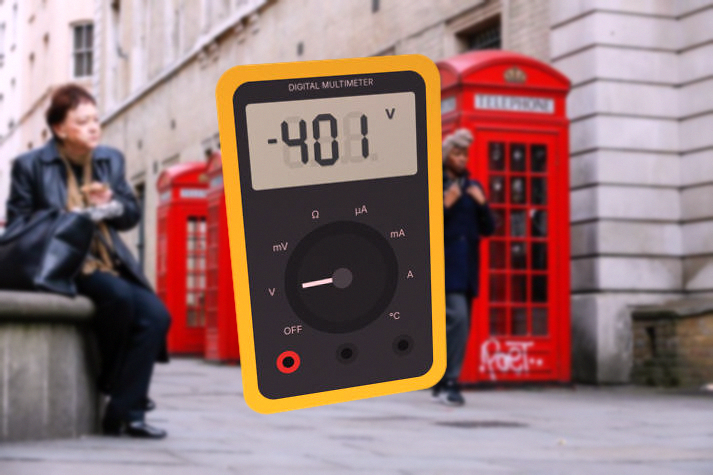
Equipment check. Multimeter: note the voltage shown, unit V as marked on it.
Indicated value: -401 V
